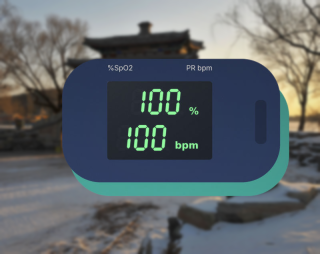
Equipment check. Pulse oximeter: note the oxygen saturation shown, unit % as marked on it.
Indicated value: 100 %
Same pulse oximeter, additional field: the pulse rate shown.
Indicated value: 100 bpm
